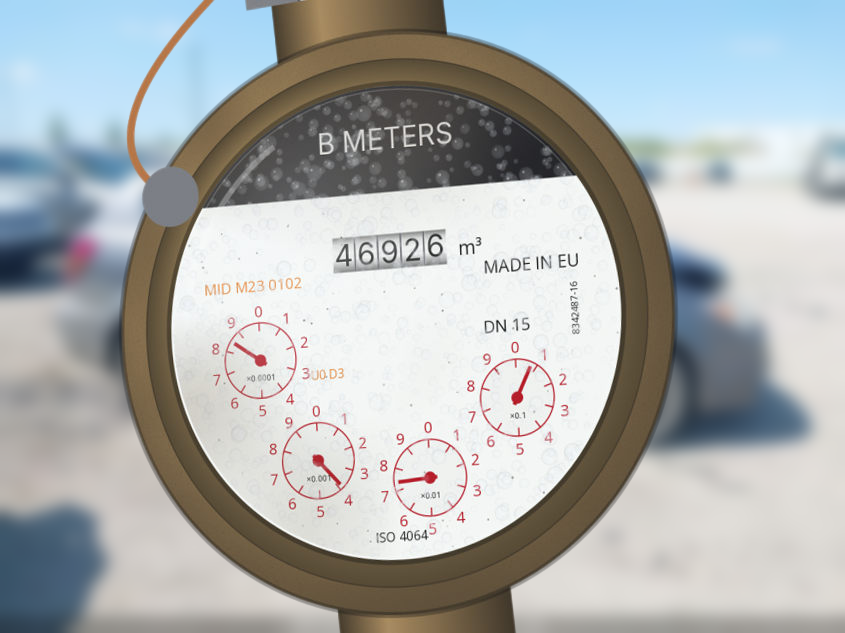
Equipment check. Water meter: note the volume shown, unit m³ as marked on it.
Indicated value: 46926.0738 m³
